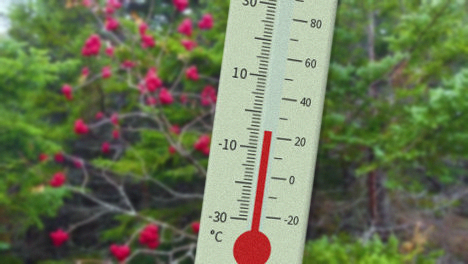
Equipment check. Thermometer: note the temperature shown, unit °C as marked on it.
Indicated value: -5 °C
